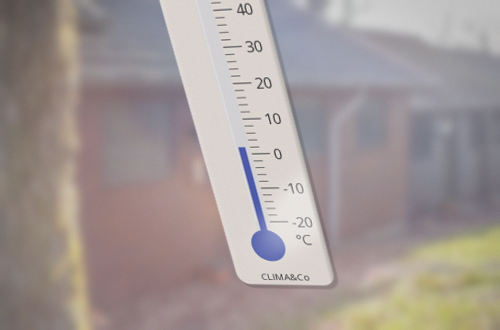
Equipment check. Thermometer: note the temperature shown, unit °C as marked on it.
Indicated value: 2 °C
